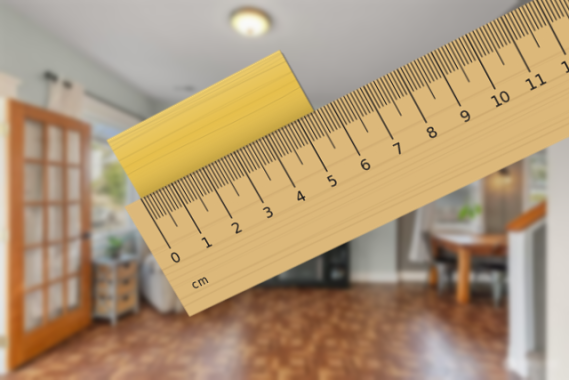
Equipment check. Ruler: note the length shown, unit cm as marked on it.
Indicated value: 5.5 cm
